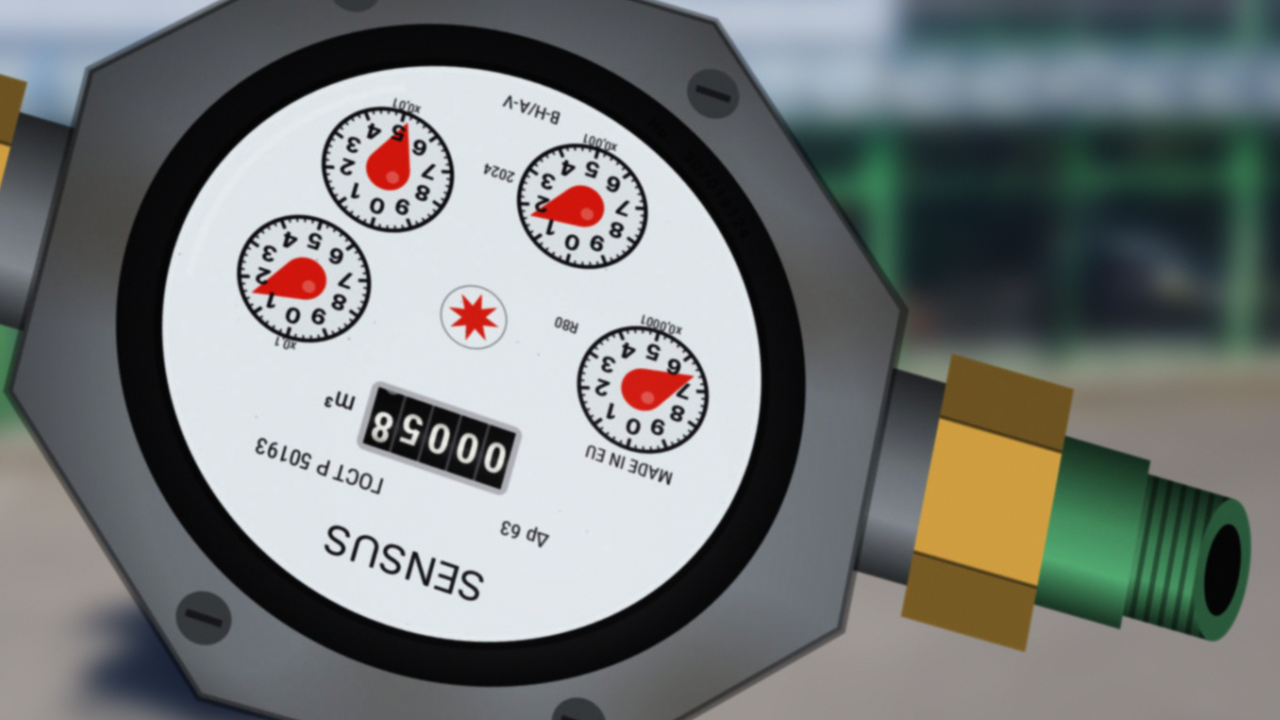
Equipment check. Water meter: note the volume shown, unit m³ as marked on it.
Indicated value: 58.1516 m³
